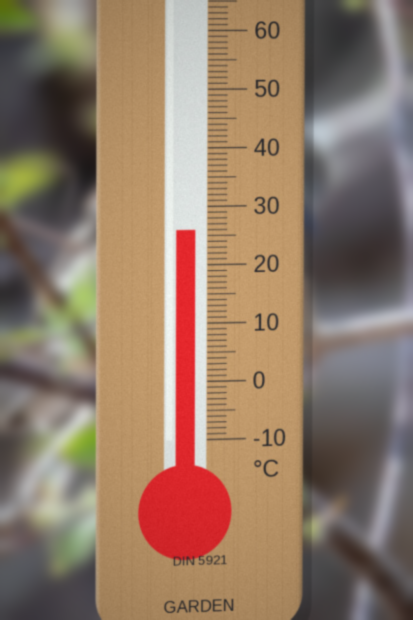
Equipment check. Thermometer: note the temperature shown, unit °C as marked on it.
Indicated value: 26 °C
